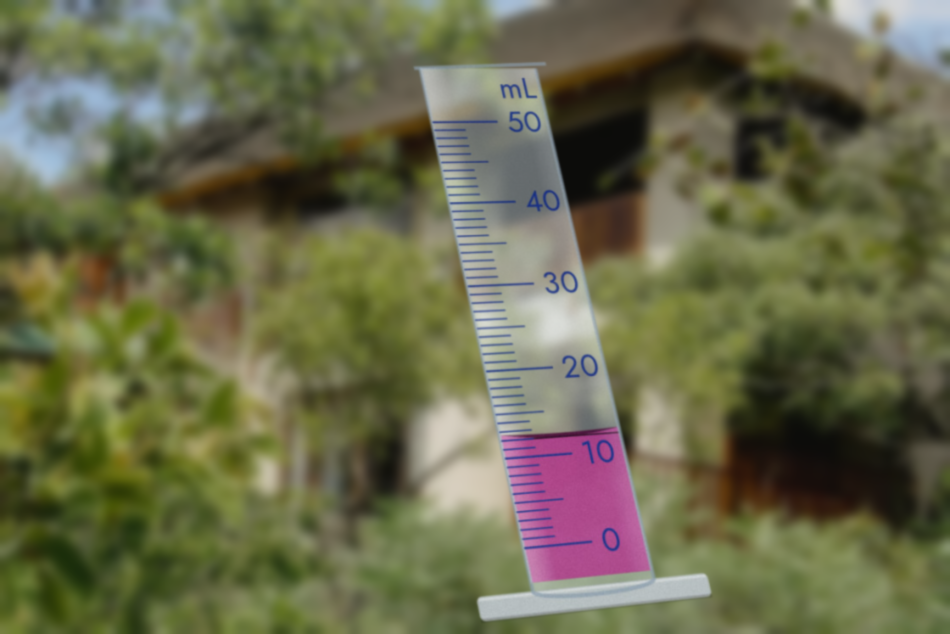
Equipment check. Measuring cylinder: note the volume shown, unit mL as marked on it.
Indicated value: 12 mL
